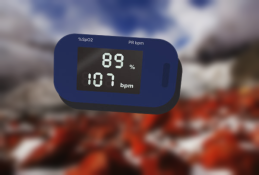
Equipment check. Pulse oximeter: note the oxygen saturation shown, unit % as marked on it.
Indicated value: 89 %
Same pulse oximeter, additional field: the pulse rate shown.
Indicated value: 107 bpm
